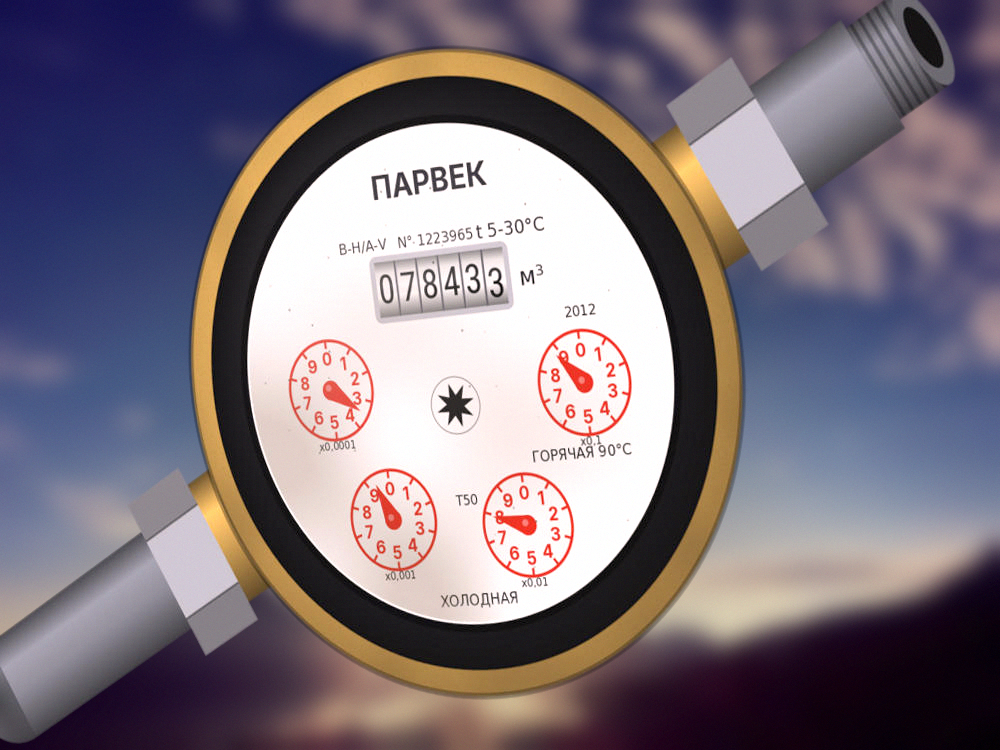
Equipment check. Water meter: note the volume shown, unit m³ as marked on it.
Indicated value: 78432.8793 m³
